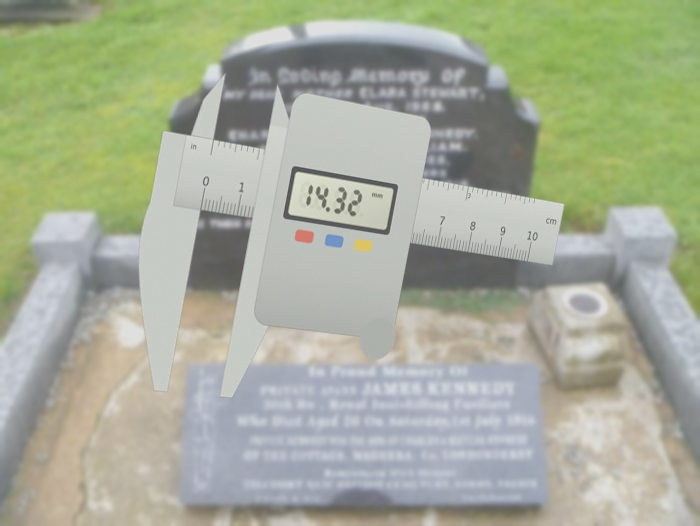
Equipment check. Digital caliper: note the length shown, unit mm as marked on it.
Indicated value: 14.32 mm
